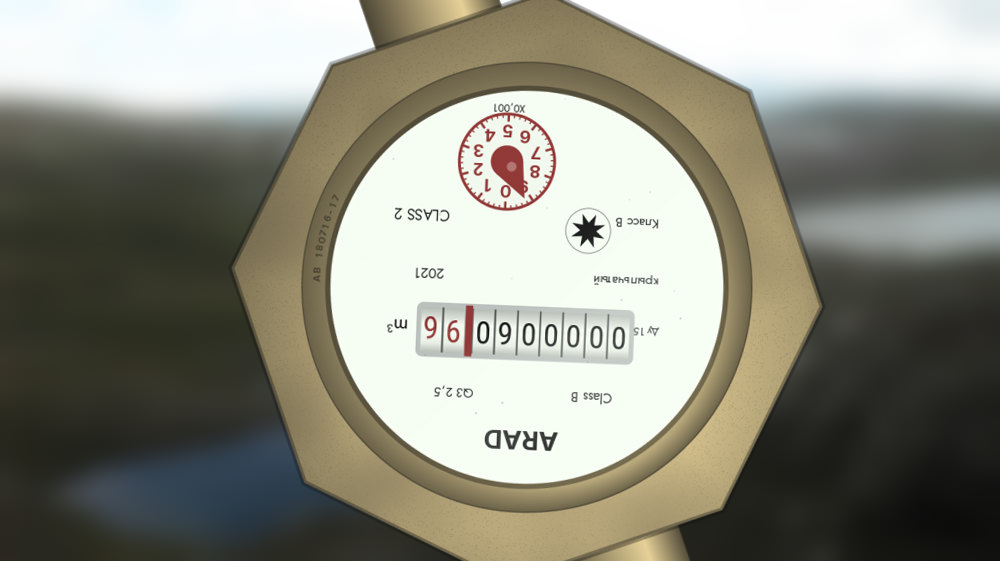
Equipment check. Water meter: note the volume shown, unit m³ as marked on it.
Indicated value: 60.959 m³
